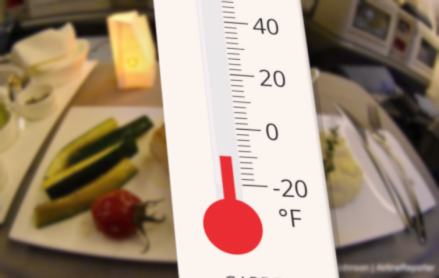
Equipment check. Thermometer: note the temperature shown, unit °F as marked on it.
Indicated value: -10 °F
